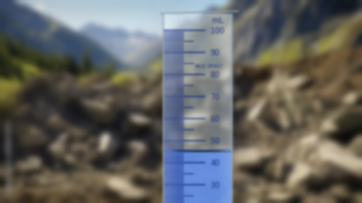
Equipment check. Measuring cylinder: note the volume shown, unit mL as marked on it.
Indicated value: 45 mL
